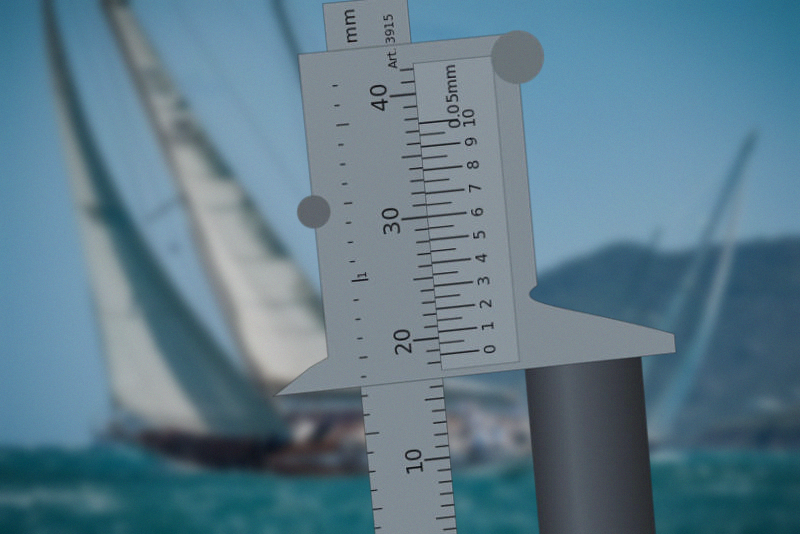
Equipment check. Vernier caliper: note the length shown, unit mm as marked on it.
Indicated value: 18.6 mm
